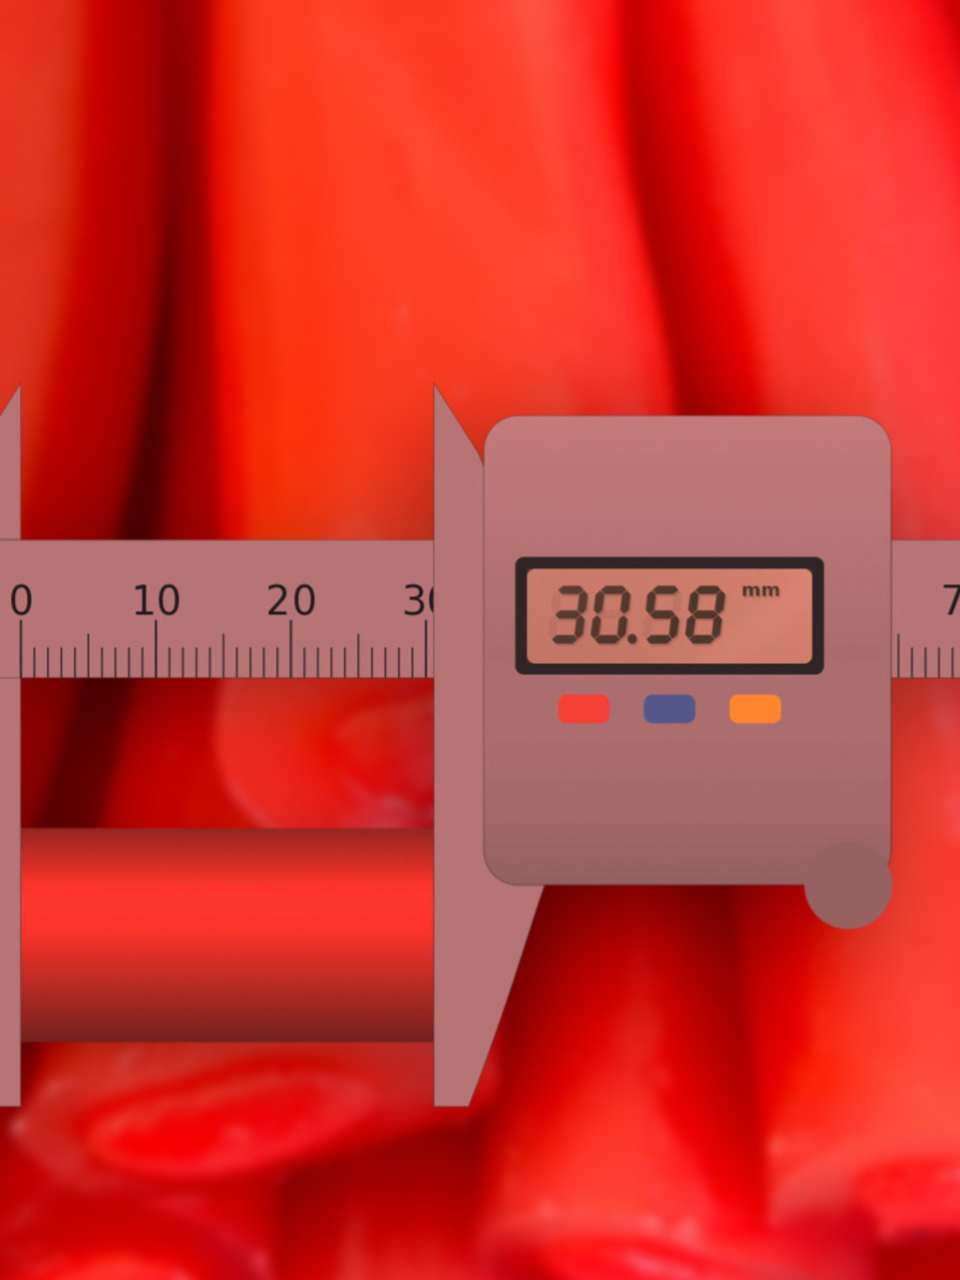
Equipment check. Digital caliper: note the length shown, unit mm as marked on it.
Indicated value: 30.58 mm
